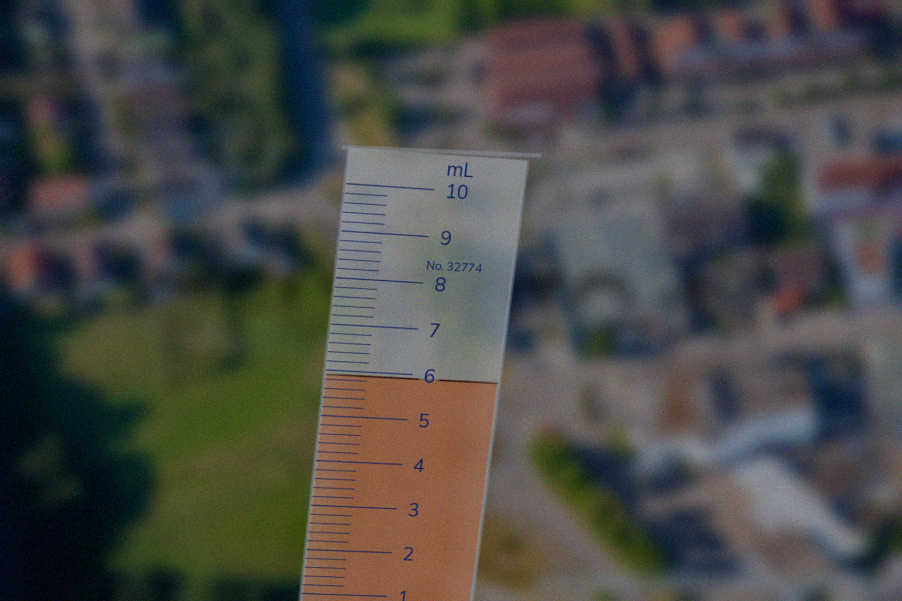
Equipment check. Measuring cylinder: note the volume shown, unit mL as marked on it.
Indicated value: 5.9 mL
